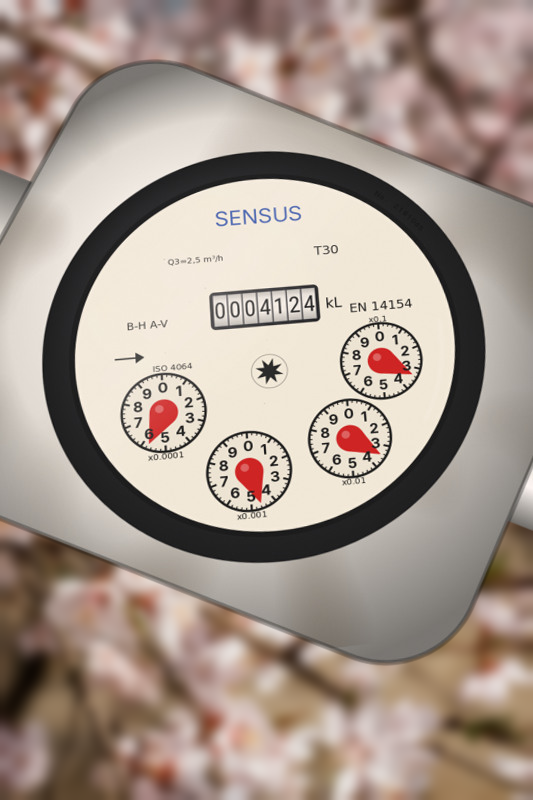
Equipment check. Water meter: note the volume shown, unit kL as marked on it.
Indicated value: 4124.3345 kL
